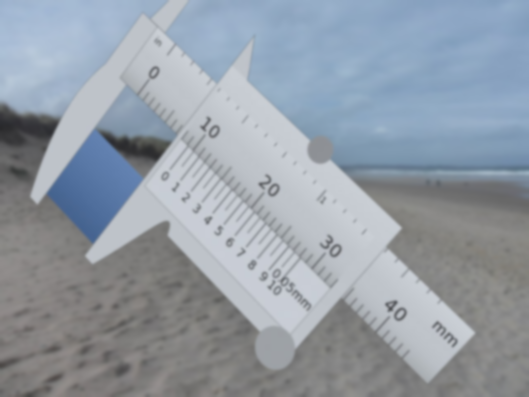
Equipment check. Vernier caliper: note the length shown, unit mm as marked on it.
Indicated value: 9.2 mm
